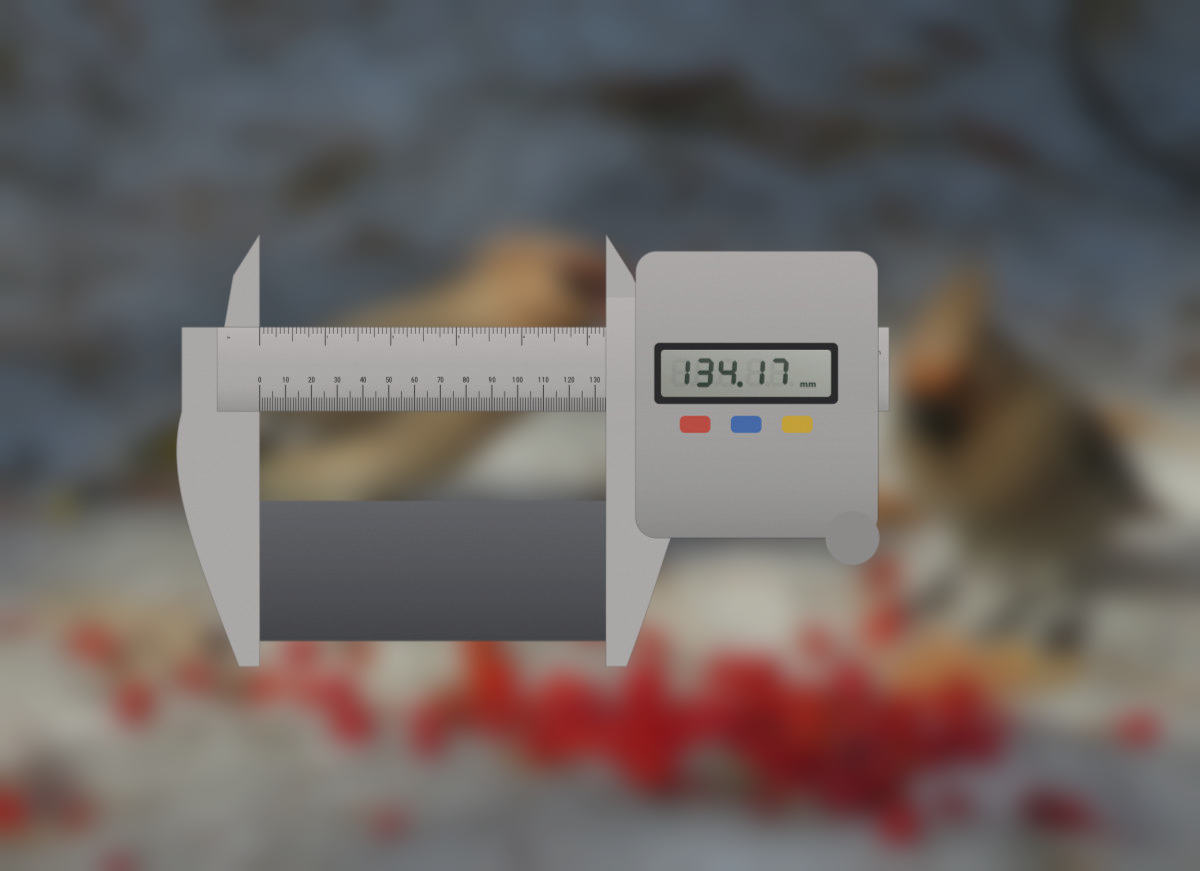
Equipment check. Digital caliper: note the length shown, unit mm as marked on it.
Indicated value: 134.17 mm
